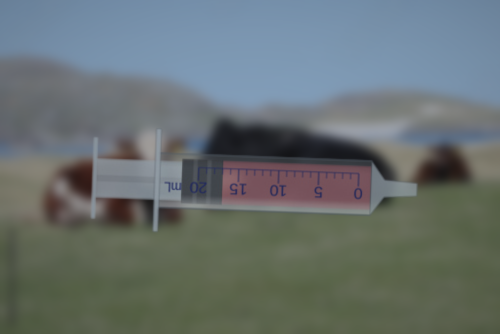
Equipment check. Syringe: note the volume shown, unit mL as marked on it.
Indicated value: 17 mL
